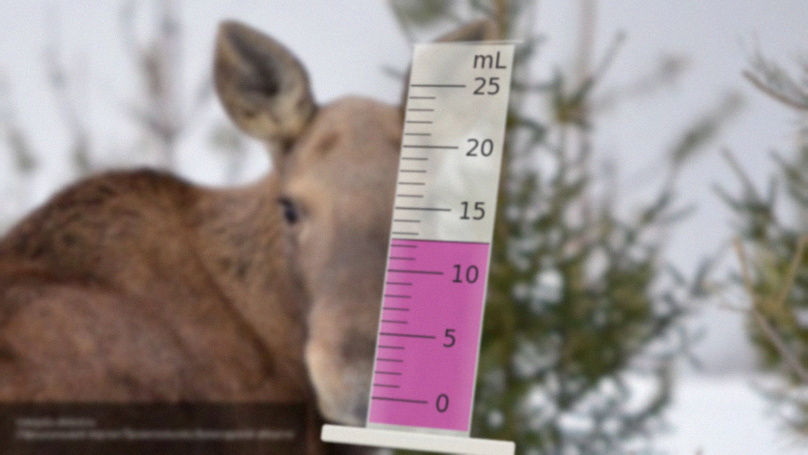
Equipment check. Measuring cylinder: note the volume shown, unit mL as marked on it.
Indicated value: 12.5 mL
